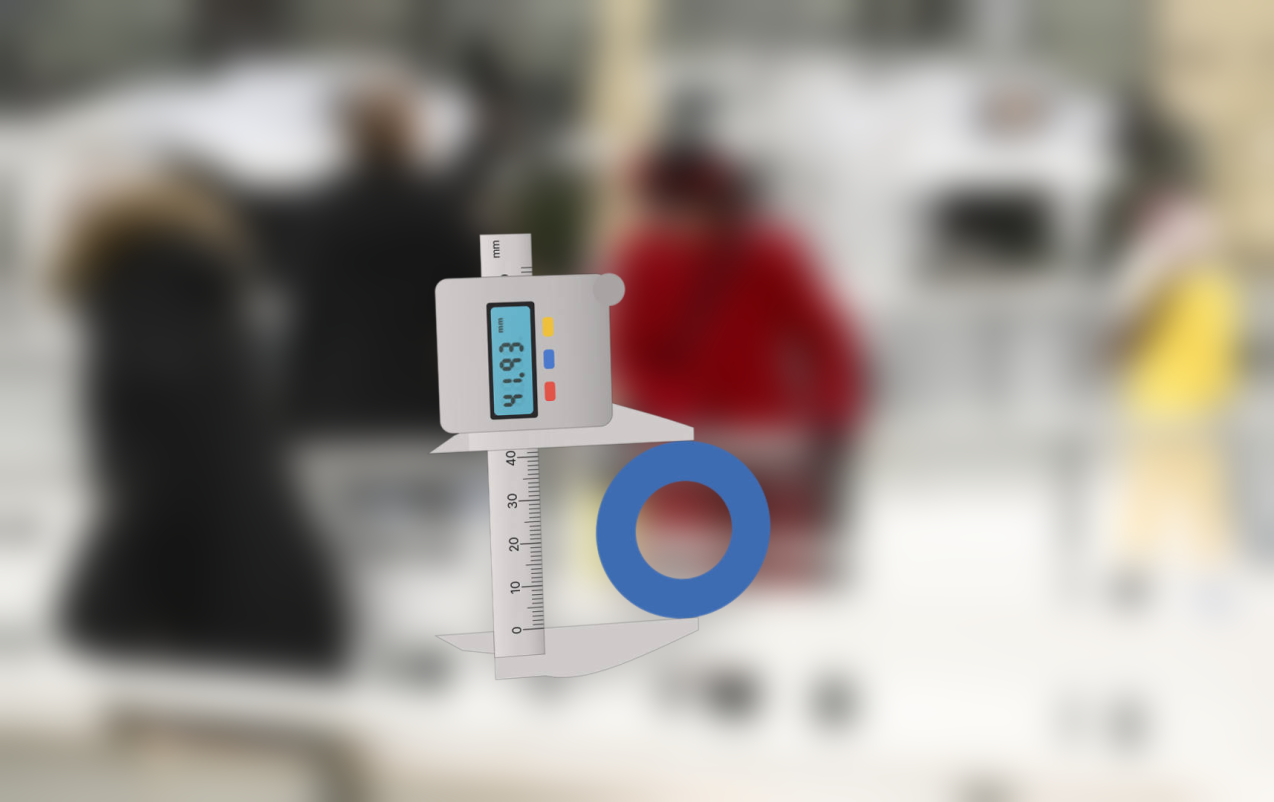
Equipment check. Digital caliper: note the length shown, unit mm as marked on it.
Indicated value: 41.93 mm
